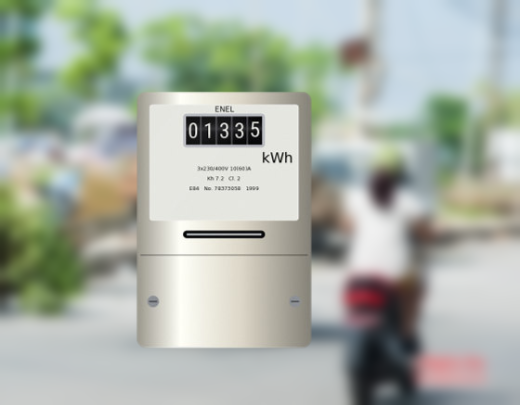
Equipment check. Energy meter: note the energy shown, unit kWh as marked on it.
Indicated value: 1335 kWh
